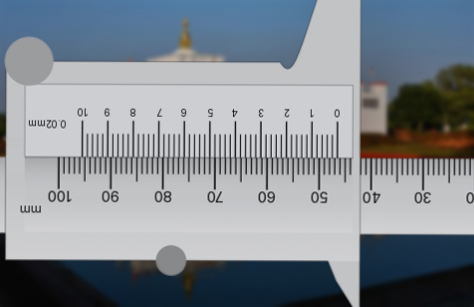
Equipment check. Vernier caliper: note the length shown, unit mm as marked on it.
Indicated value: 46.5 mm
